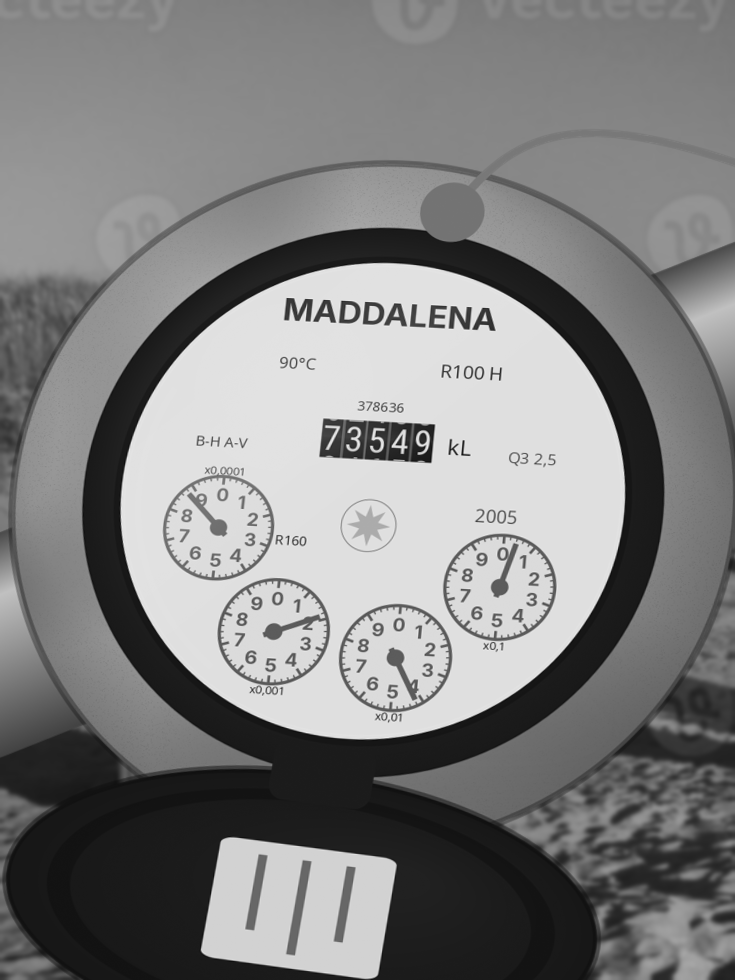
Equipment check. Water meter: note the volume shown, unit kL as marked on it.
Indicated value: 73549.0418 kL
